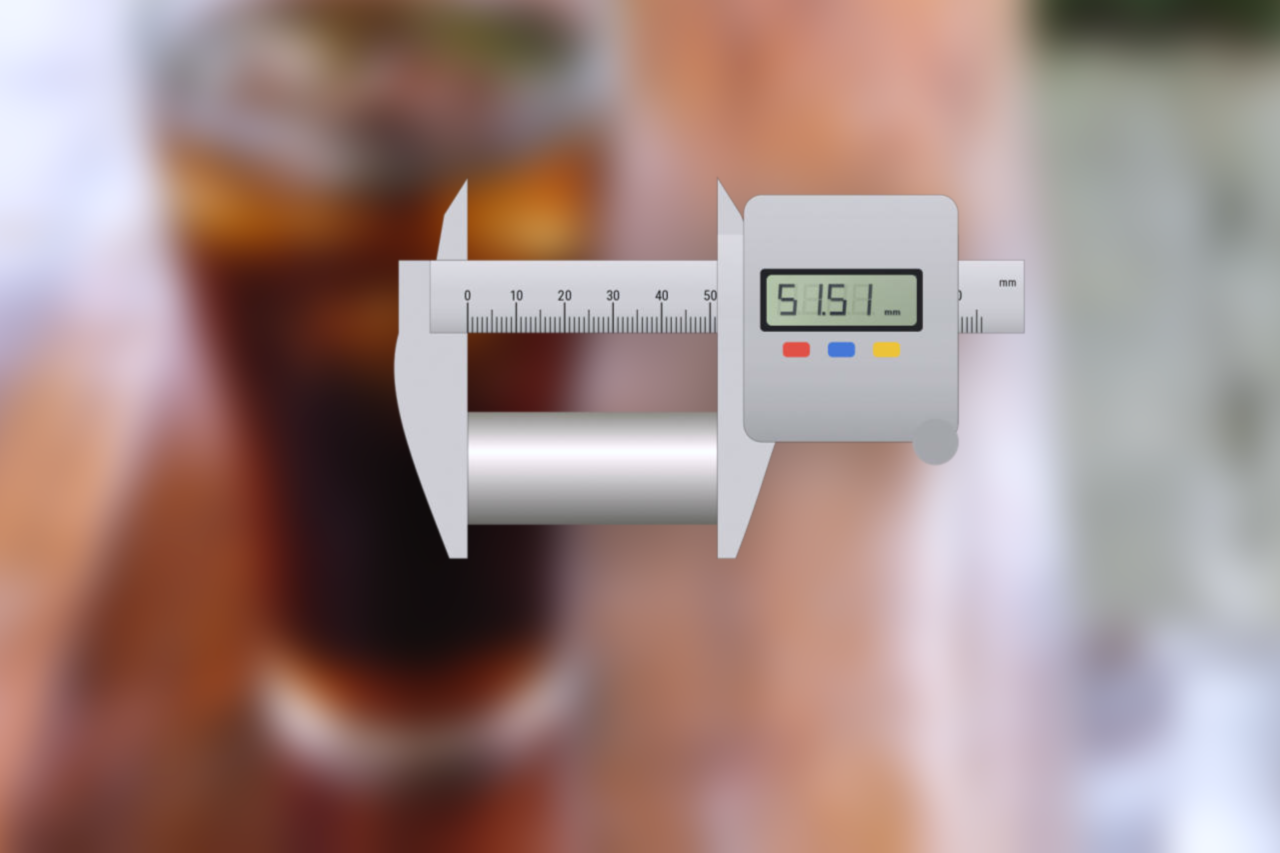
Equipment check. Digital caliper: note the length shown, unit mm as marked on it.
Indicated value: 51.51 mm
